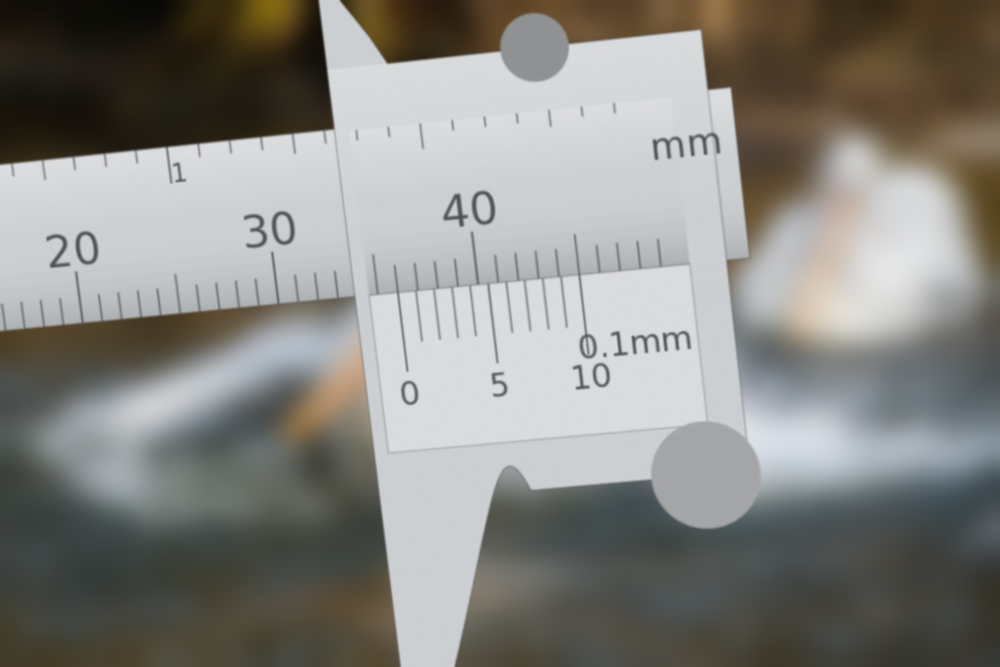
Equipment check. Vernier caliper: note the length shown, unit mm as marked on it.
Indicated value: 36.0 mm
